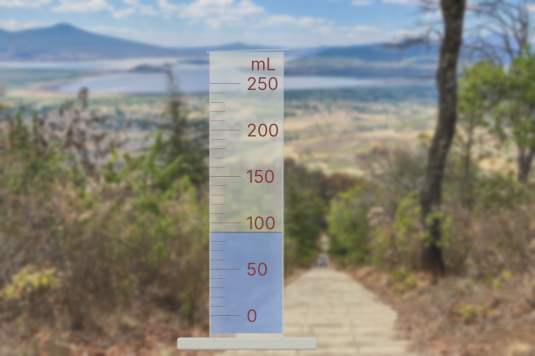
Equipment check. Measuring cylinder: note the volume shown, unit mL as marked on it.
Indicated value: 90 mL
